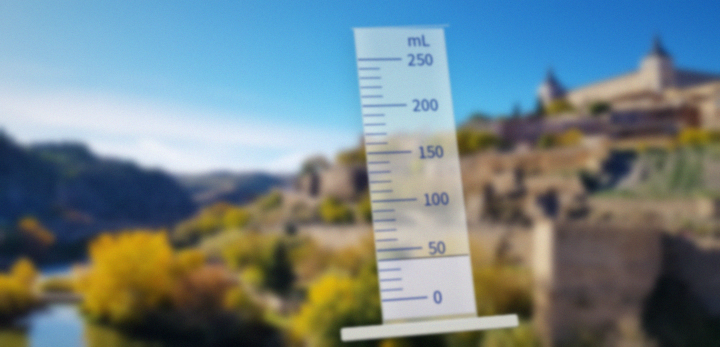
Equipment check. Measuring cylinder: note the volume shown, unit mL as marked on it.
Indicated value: 40 mL
